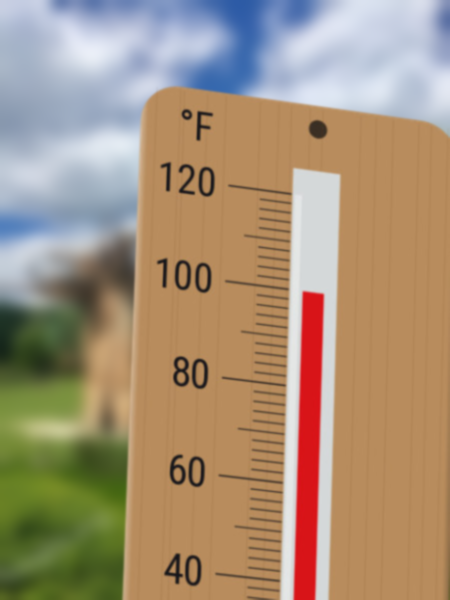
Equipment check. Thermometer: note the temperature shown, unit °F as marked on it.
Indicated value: 100 °F
